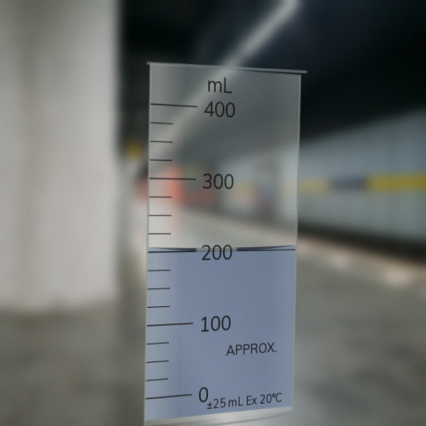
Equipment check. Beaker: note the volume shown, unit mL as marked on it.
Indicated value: 200 mL
